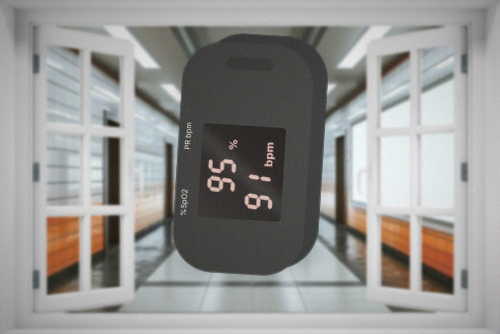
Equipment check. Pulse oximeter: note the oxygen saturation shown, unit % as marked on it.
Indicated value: 95 %
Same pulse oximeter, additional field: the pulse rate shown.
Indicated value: 91 bpm
